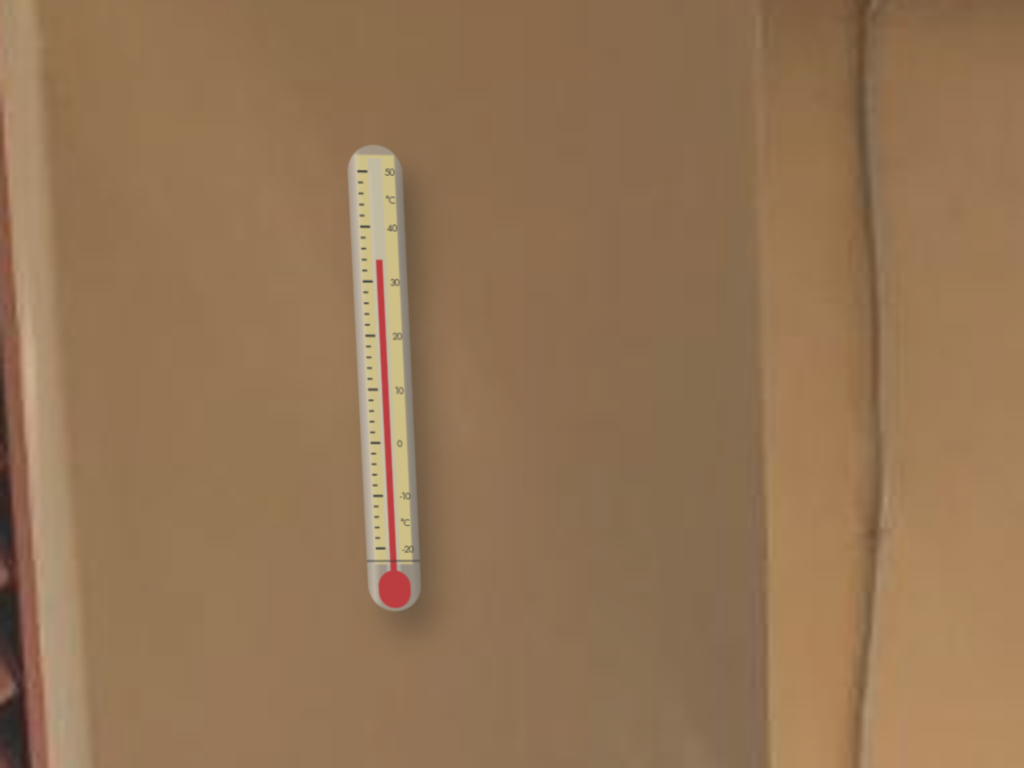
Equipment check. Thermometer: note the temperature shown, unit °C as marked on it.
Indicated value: 34 °C
